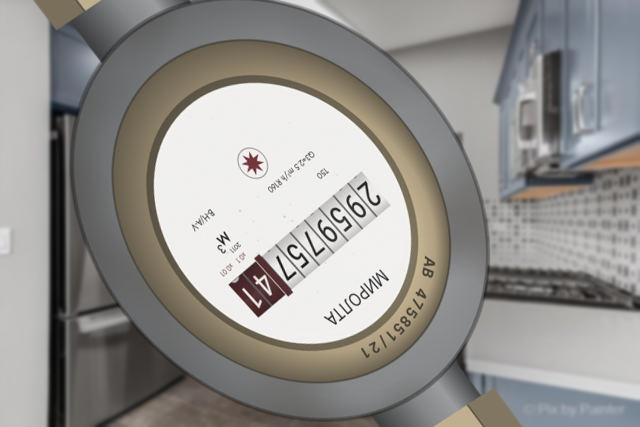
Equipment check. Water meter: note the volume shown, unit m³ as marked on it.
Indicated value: 2959757.41 m³
